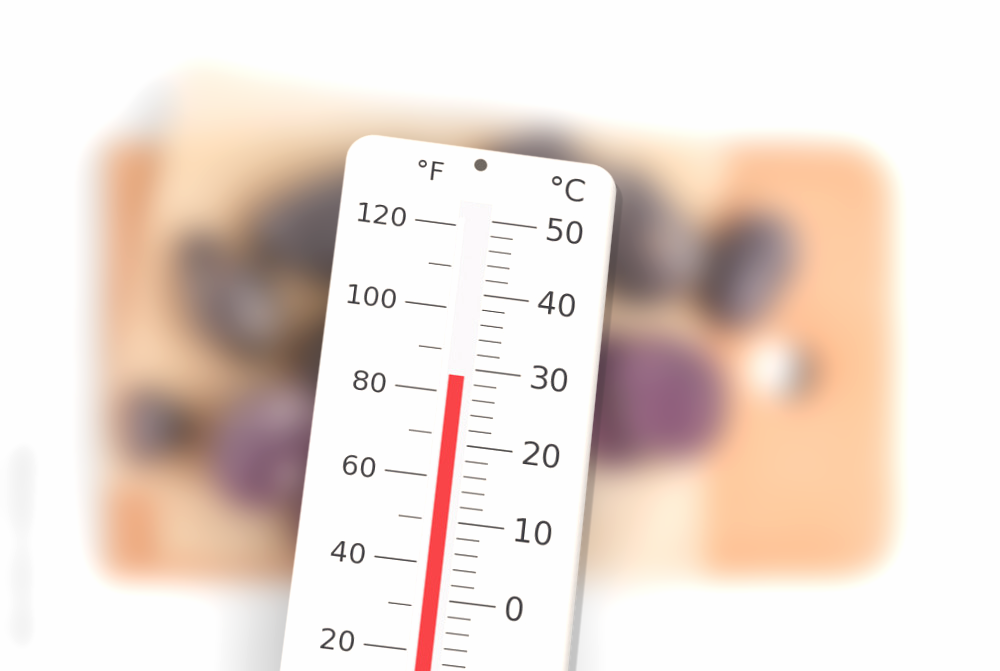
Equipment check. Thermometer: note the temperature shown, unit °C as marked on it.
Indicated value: 29 °C
